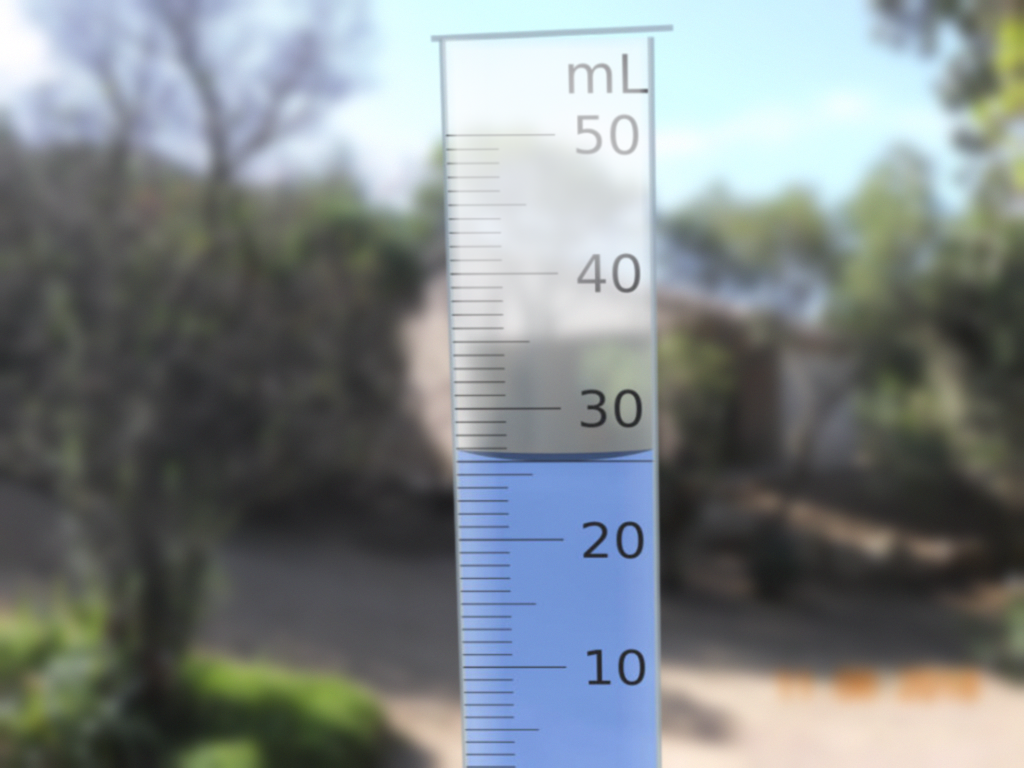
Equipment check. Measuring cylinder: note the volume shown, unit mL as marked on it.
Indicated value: 26 mL
